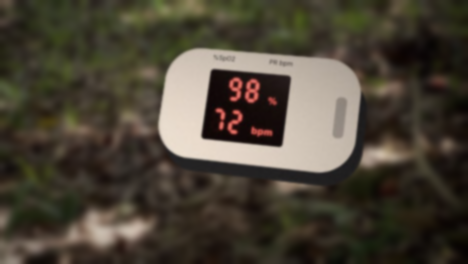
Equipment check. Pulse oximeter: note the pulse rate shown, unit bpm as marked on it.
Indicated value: 72 bpm
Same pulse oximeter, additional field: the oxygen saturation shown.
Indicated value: 98 %
